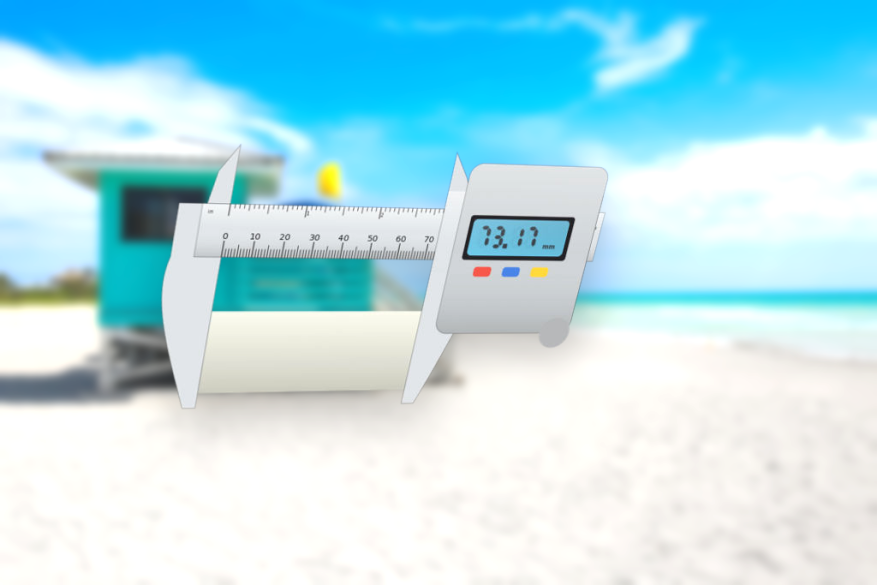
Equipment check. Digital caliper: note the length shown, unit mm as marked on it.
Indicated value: 73.17 mm
